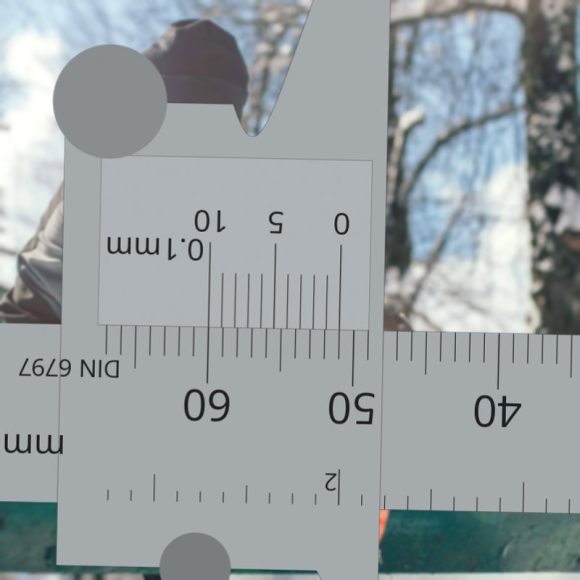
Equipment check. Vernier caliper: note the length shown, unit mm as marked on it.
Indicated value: 51.0 mm
